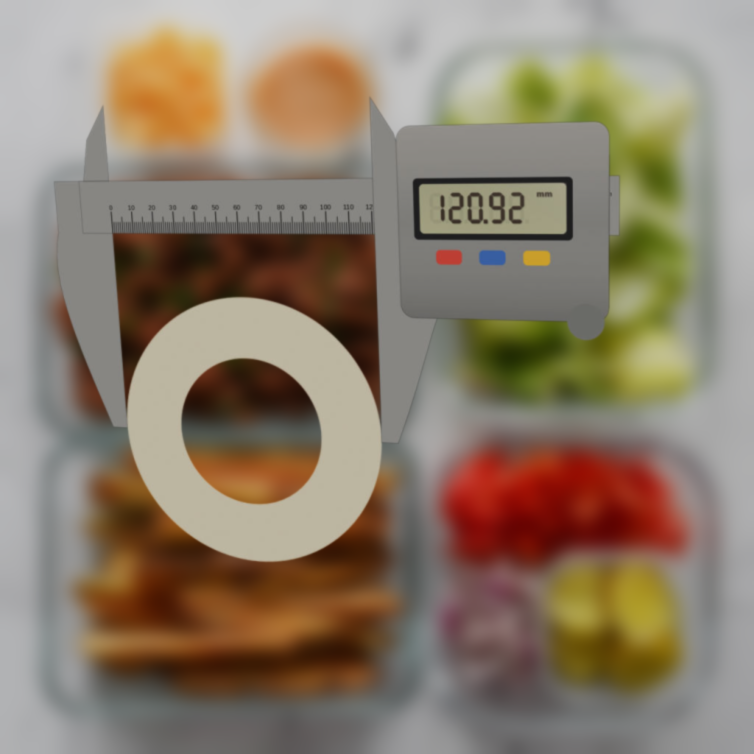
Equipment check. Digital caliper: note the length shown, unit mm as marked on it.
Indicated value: 120.92 mm
